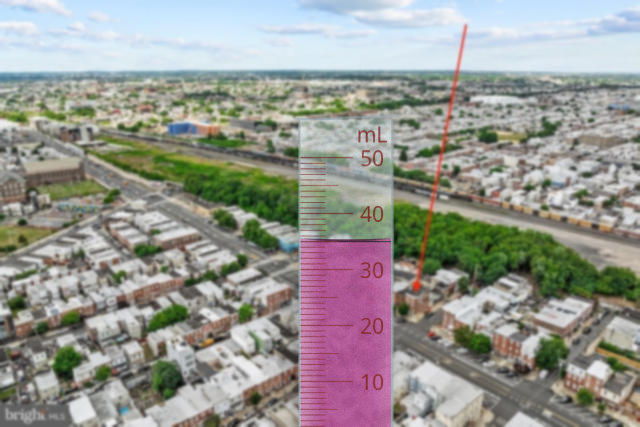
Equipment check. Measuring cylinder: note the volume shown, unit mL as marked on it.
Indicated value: 35 mL
